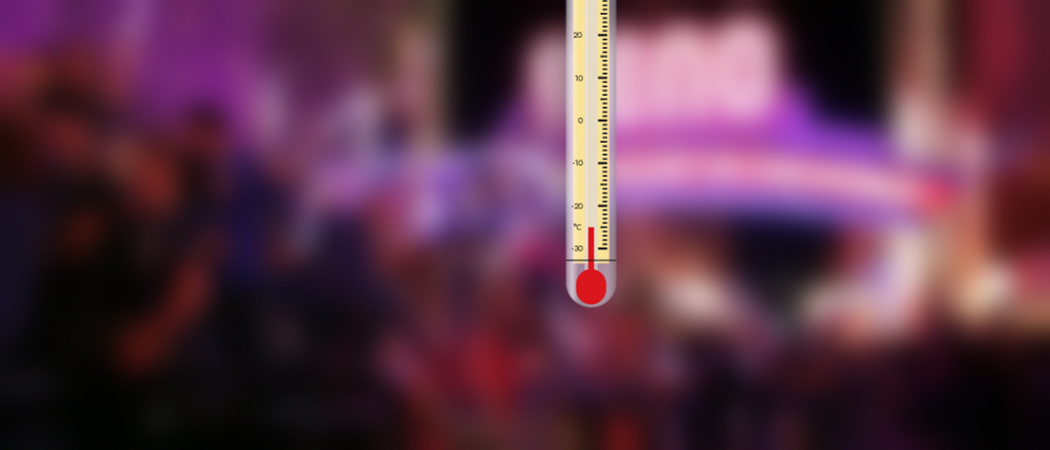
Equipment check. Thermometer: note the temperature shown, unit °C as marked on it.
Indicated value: -25 °C
